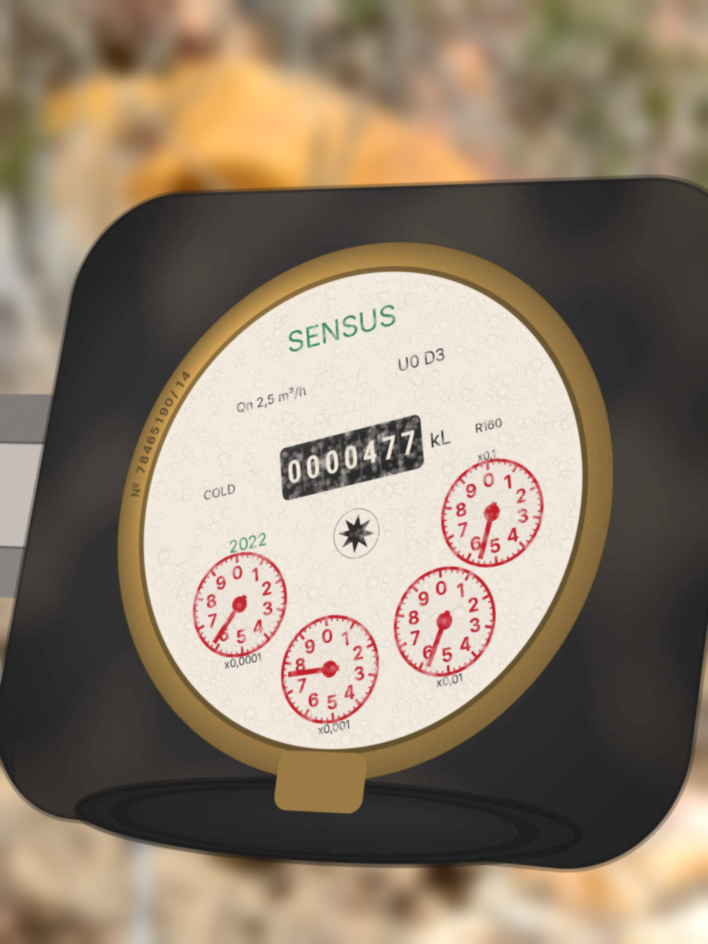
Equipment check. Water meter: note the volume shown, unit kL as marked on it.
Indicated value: 477.5576 kL
